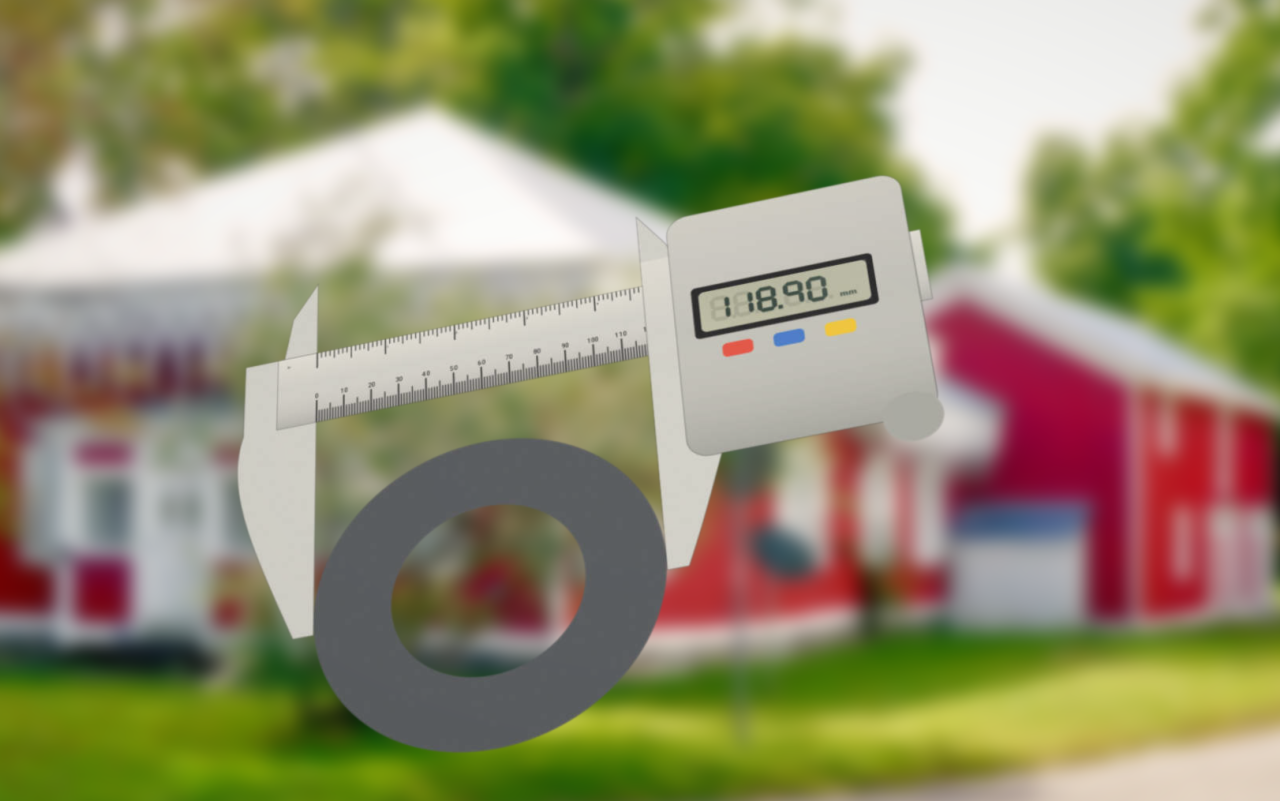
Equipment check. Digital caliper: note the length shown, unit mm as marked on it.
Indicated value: 118.90 mm
